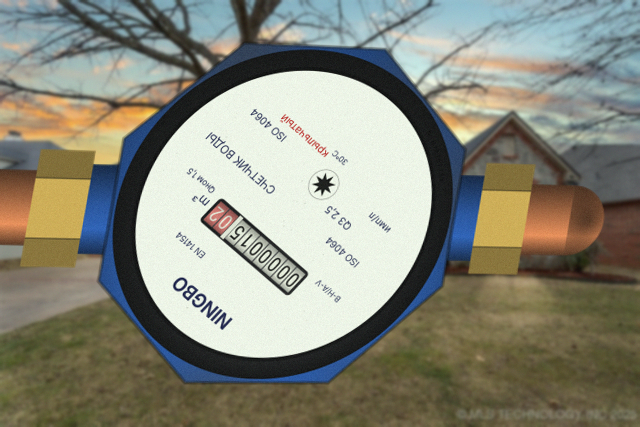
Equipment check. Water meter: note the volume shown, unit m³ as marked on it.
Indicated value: 15.02 m³
